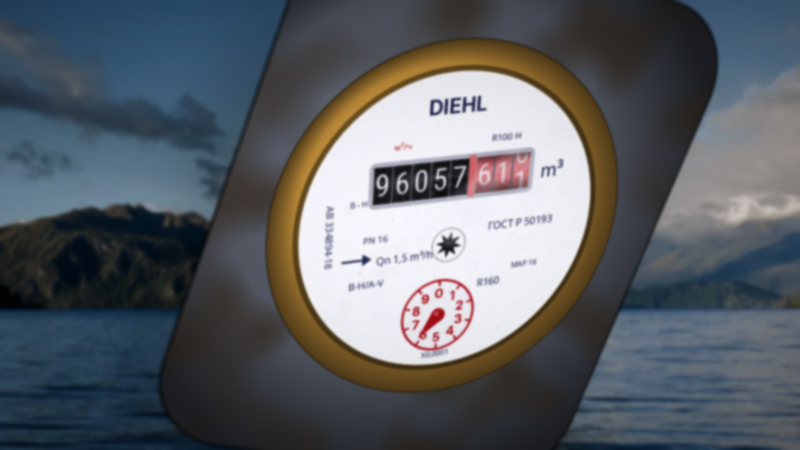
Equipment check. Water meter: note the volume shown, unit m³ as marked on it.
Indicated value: 96057.6106 m³
